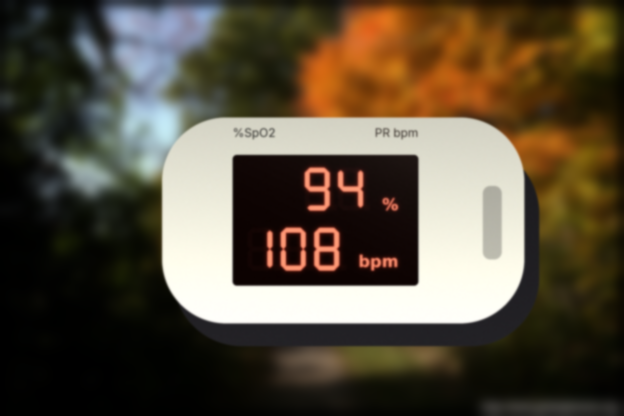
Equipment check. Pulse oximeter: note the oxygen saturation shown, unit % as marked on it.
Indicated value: 94 %
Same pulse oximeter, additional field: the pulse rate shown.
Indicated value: 108 bpm
